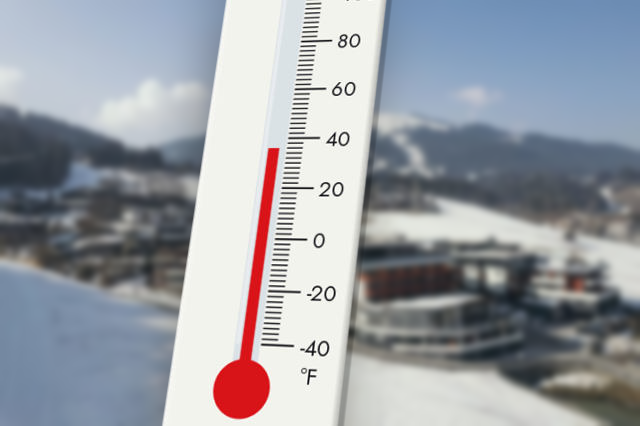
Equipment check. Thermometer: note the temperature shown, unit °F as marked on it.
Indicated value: 36 °F
